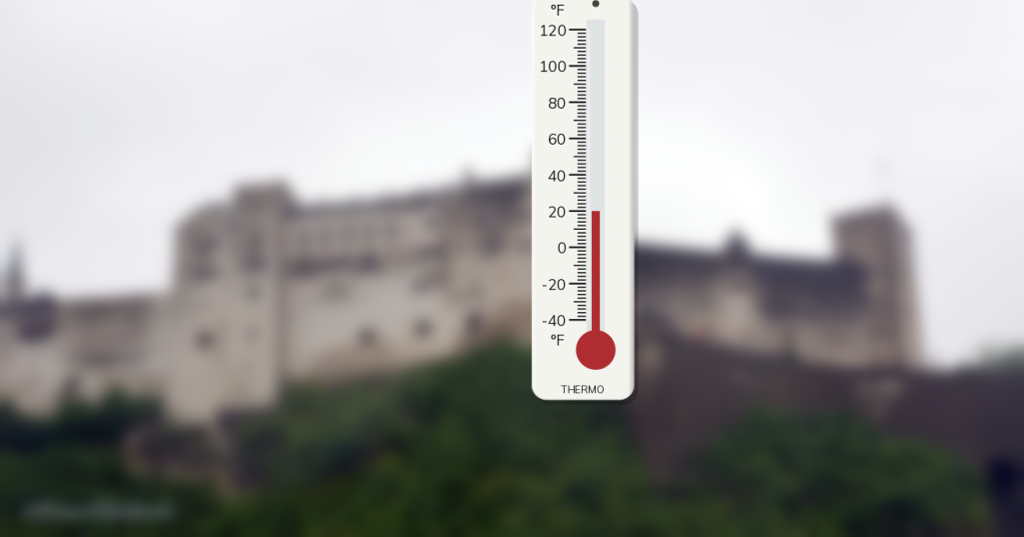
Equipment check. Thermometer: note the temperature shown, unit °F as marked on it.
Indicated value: 20 °F
